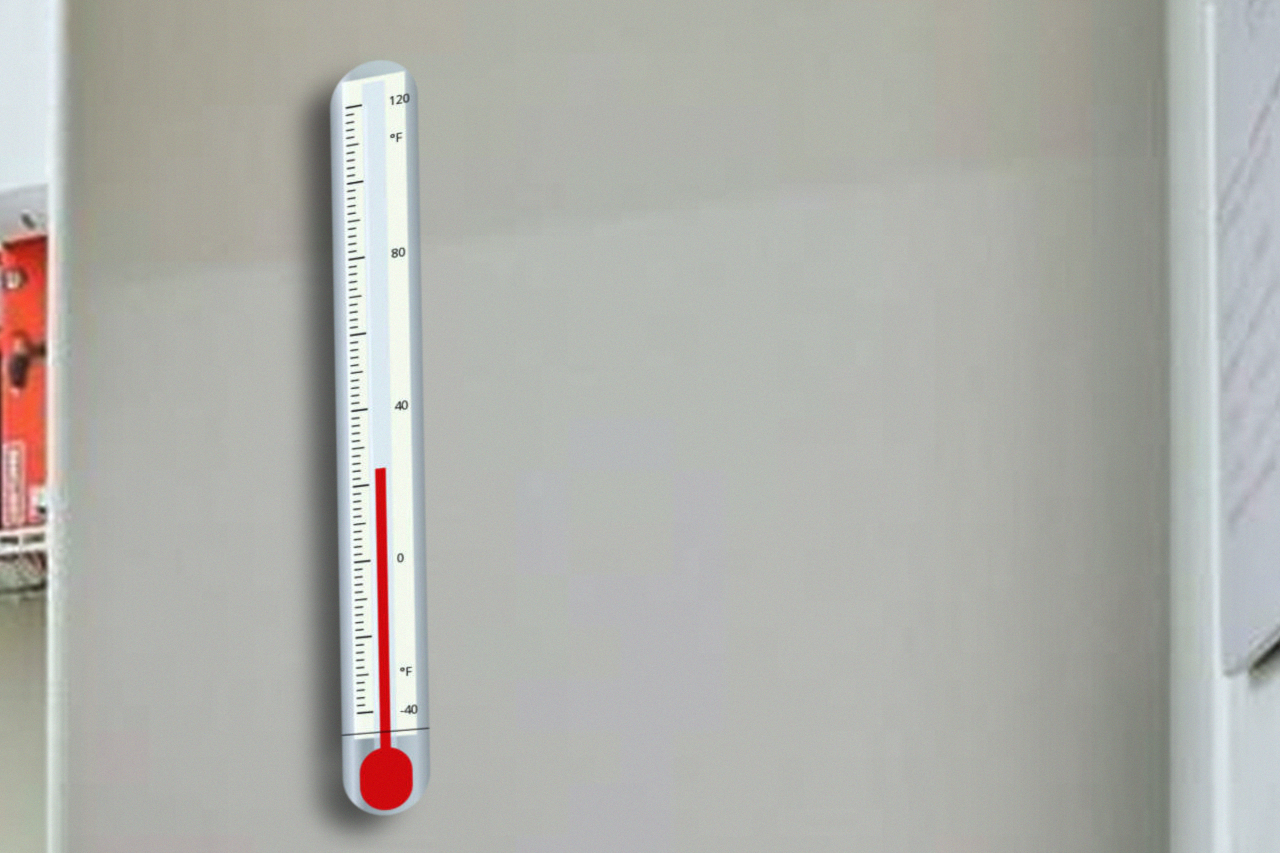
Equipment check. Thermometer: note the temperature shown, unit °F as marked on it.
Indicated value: 24 °F
